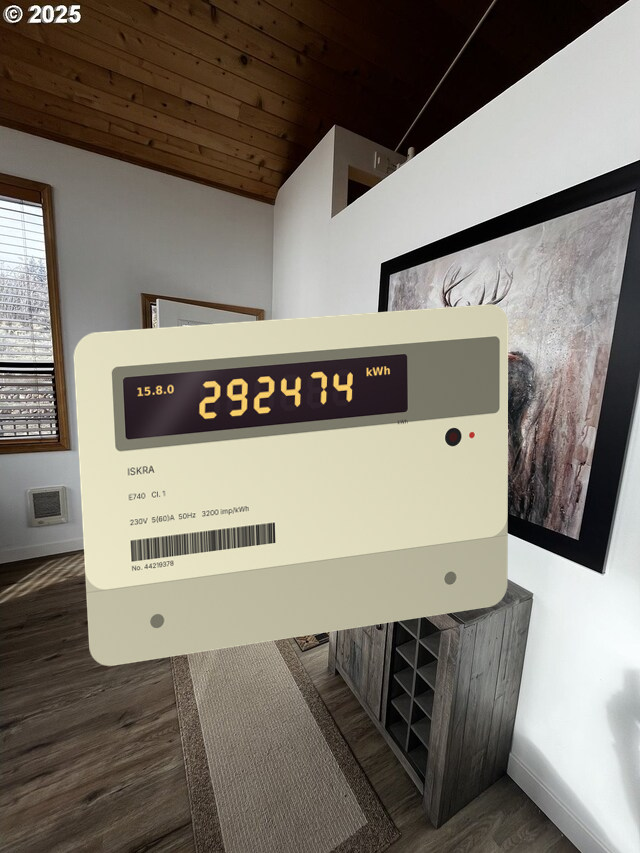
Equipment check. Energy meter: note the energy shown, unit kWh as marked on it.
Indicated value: 292474 kWh
